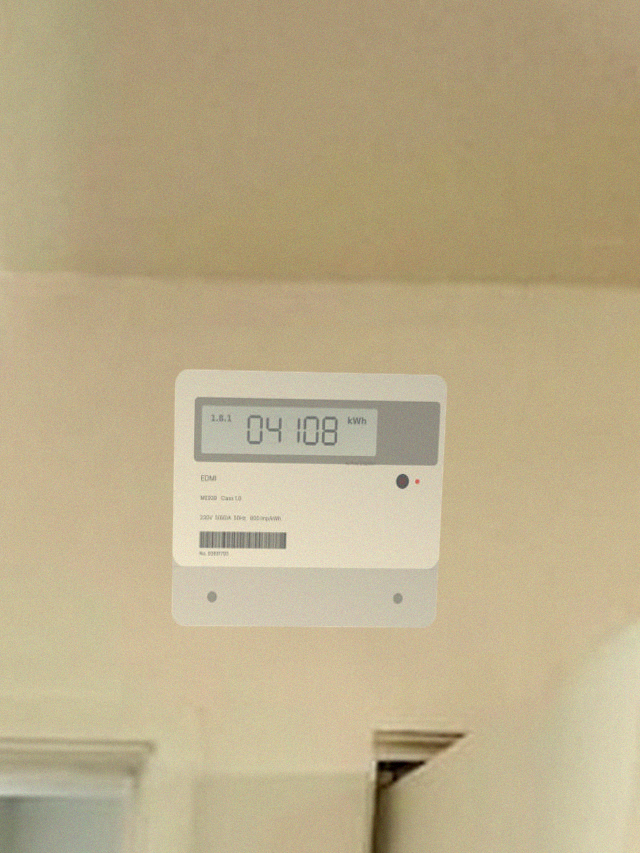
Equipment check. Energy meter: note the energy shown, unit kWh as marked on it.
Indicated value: 4108 kWh
